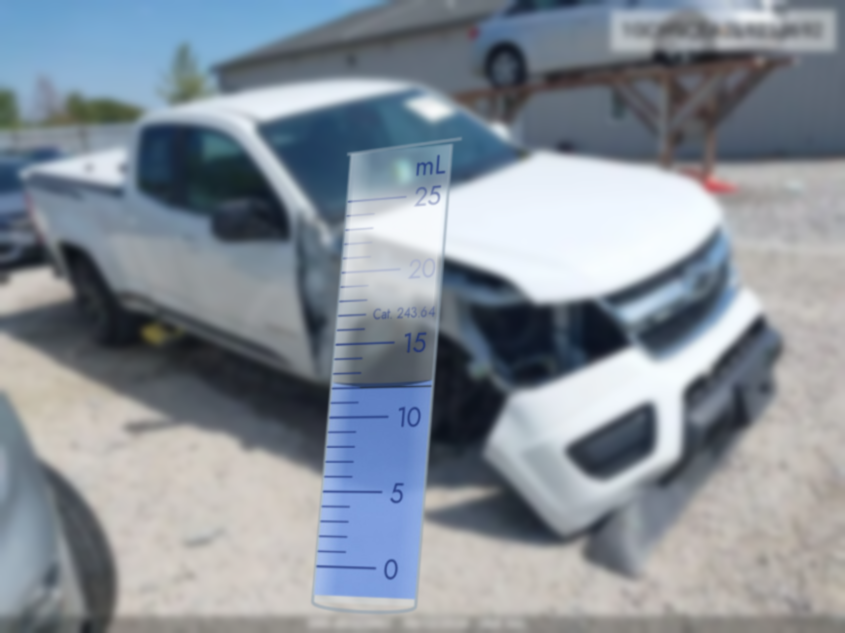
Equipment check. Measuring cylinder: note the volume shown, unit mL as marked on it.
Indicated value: 12 mL
